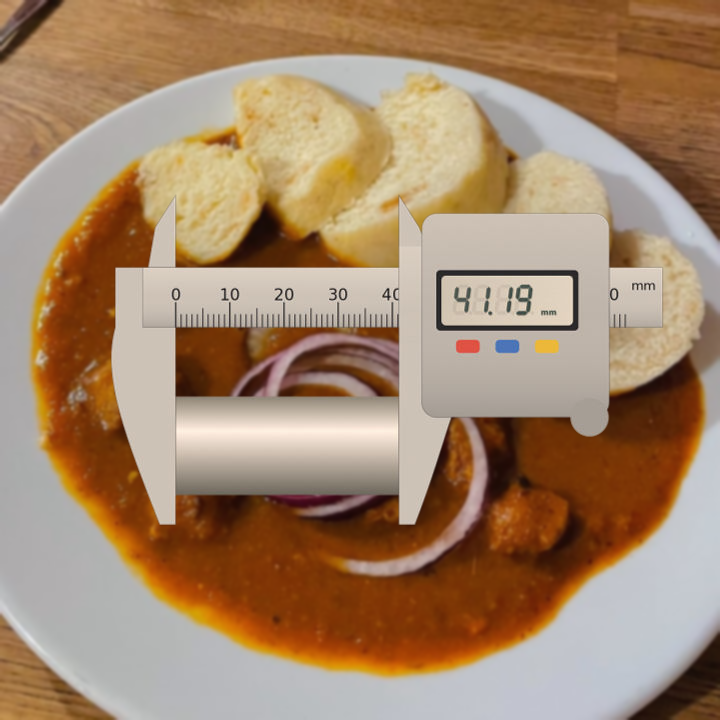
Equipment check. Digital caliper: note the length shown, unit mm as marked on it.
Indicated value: 41.19 mm
